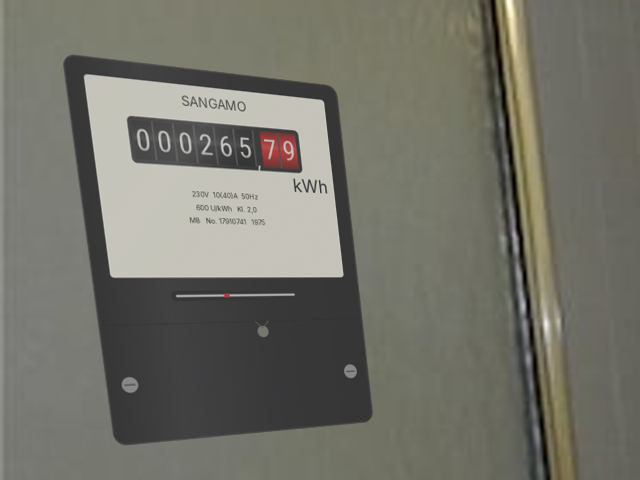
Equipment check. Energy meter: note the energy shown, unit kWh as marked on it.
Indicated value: 265.79 kWh
